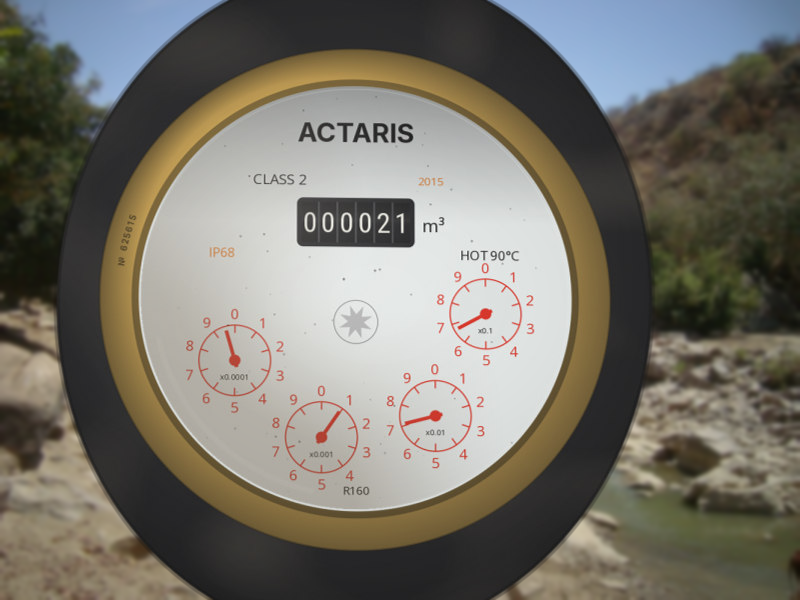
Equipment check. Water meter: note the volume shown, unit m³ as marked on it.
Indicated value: 21.6709 m³
